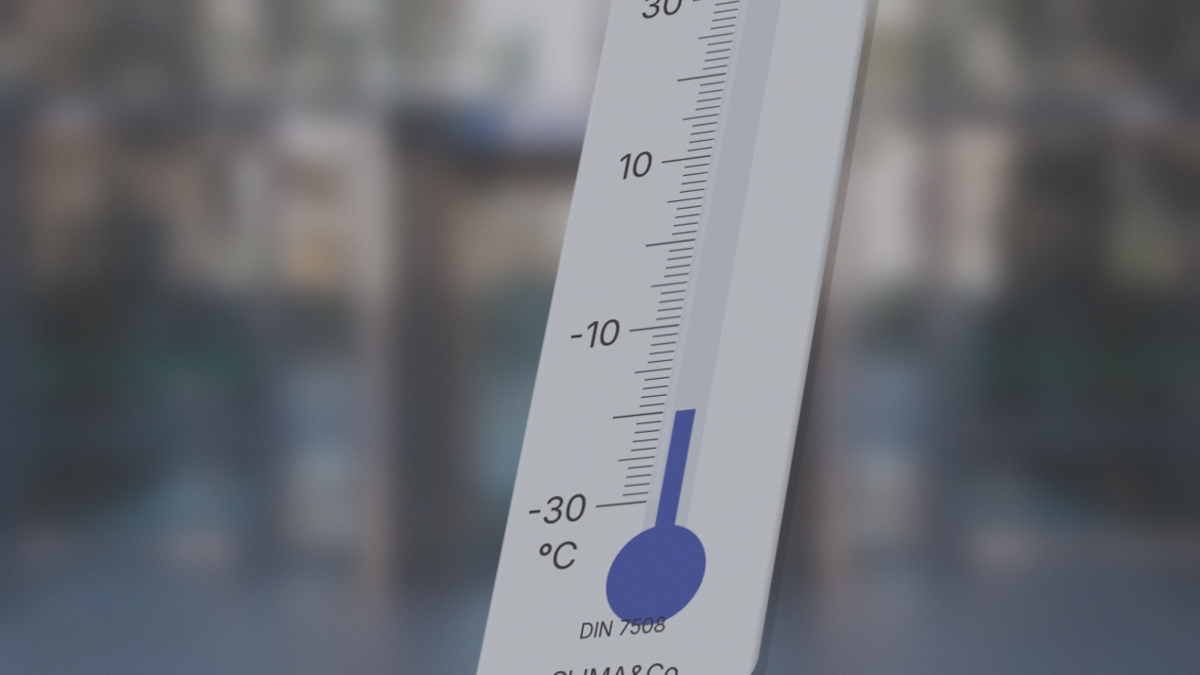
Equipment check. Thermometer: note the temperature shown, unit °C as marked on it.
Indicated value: -20 °C
